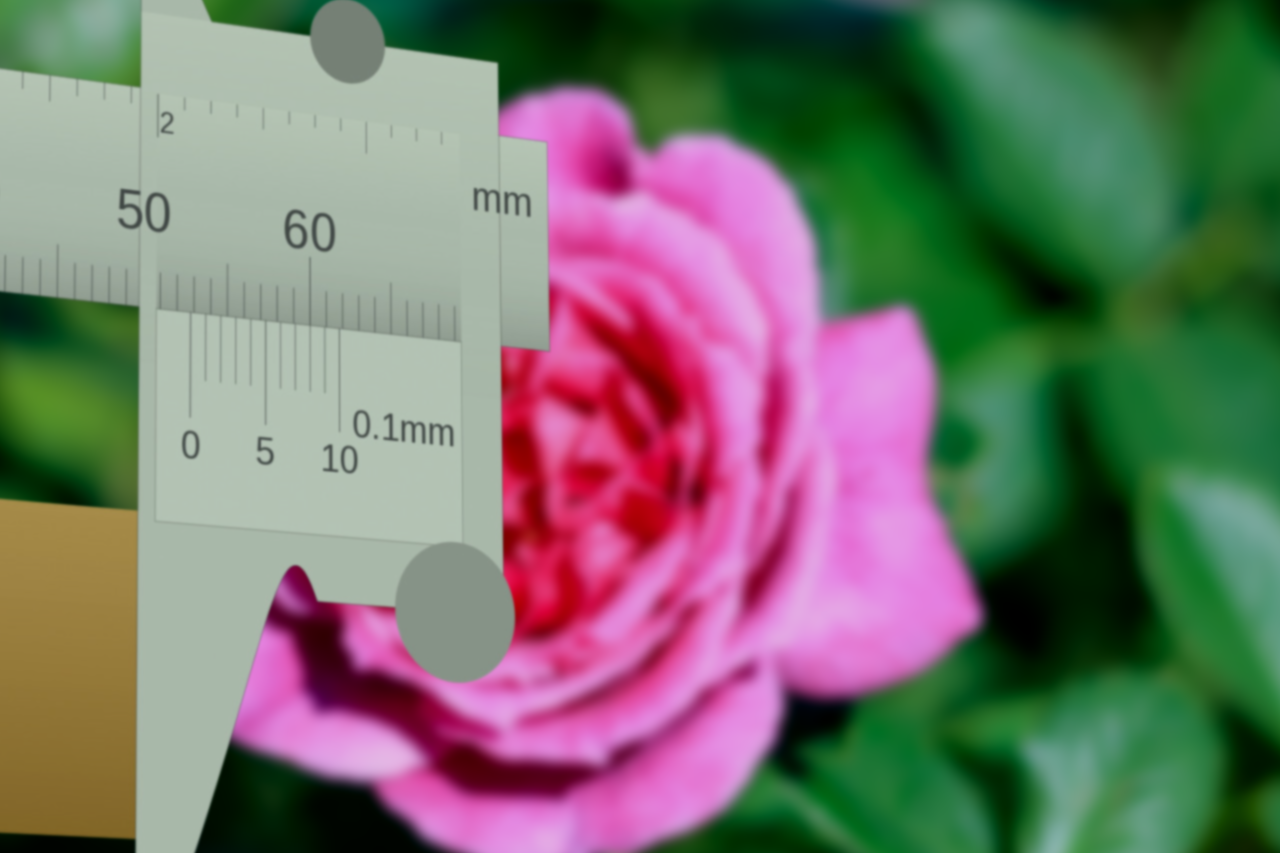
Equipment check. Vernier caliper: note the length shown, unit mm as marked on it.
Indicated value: 52.8 mm
